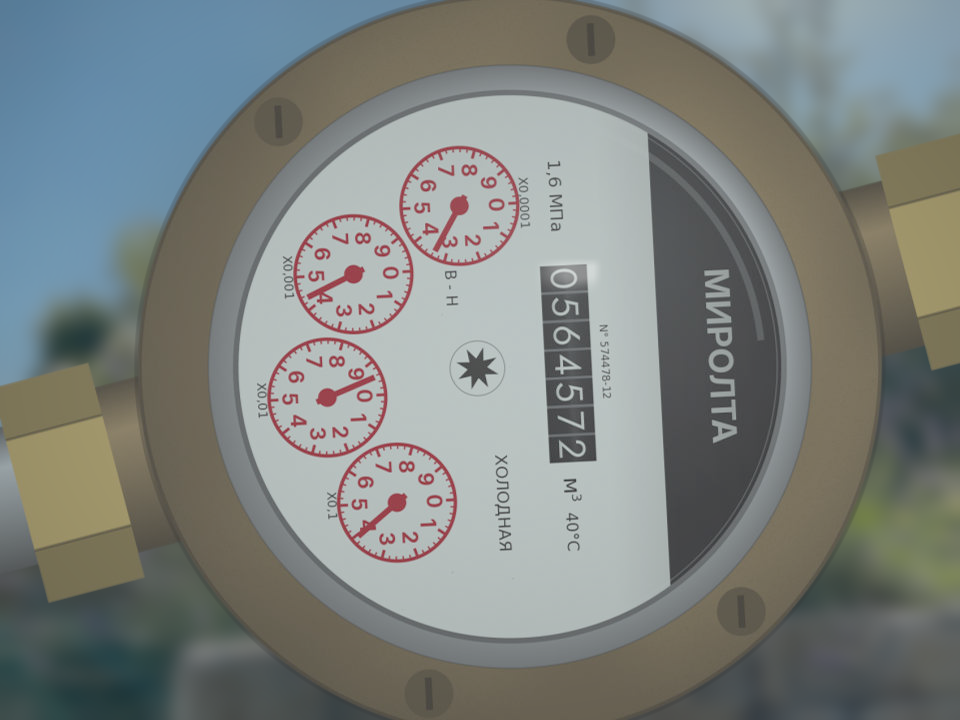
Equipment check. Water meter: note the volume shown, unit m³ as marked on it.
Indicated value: 564572.3943 m³
